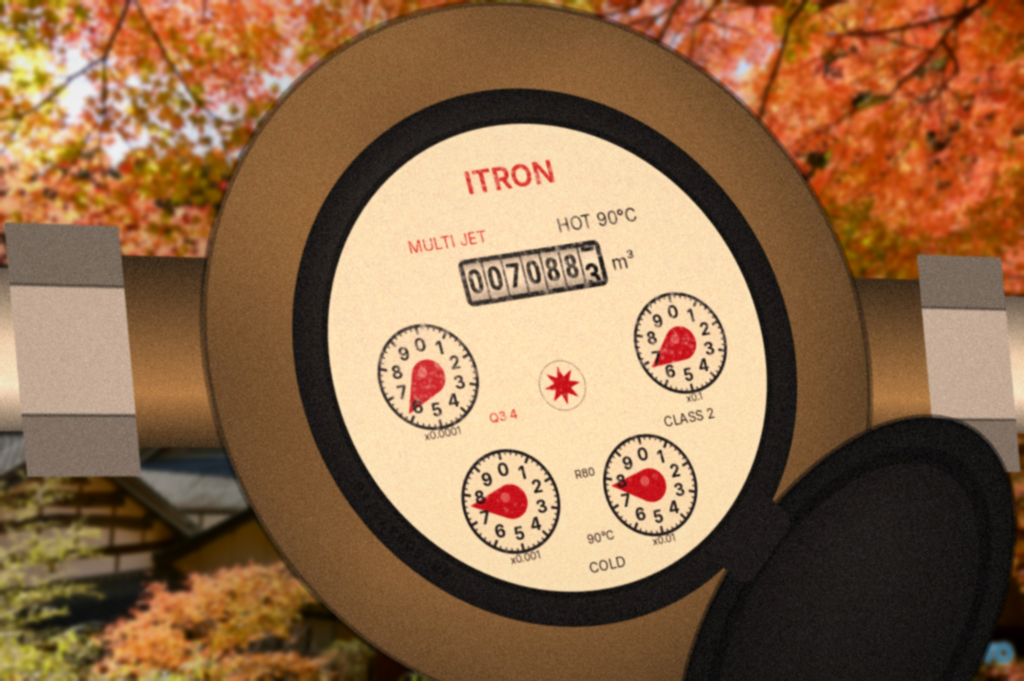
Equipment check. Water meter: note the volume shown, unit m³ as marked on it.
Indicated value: 70882.6776 m³
